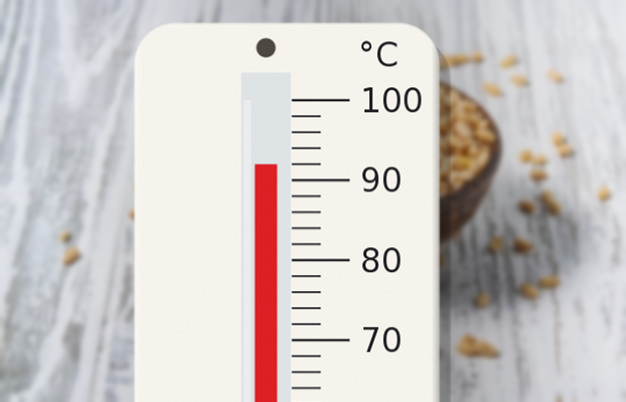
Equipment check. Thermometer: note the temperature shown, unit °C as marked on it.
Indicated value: 92 °C
